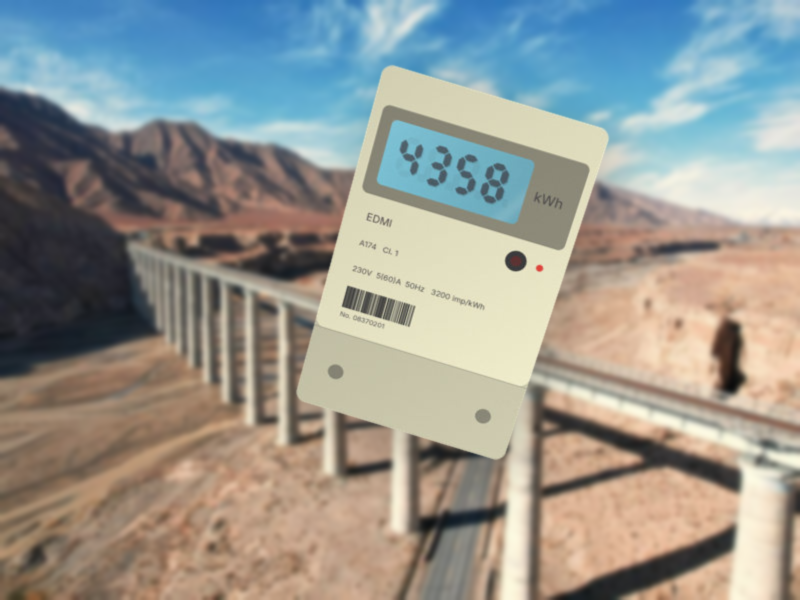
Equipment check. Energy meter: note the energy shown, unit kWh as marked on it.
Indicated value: 4358 kWh
